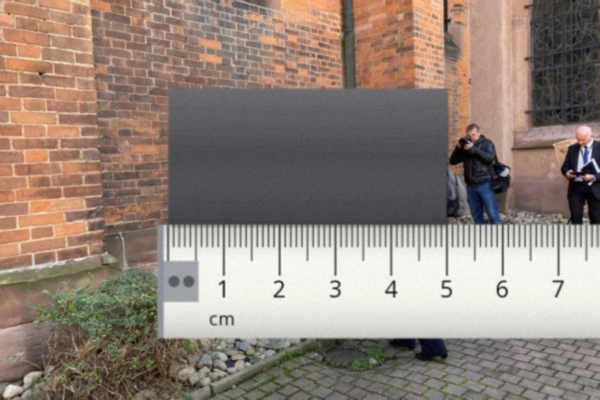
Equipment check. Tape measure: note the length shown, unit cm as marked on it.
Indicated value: 5 cm
